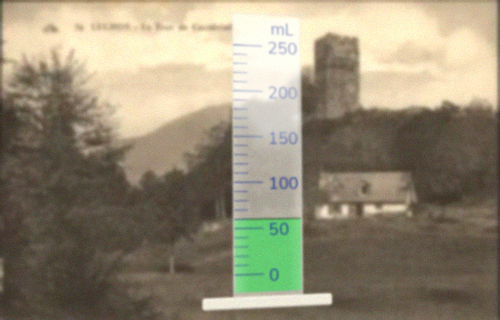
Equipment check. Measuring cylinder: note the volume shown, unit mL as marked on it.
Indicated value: 60 mL
